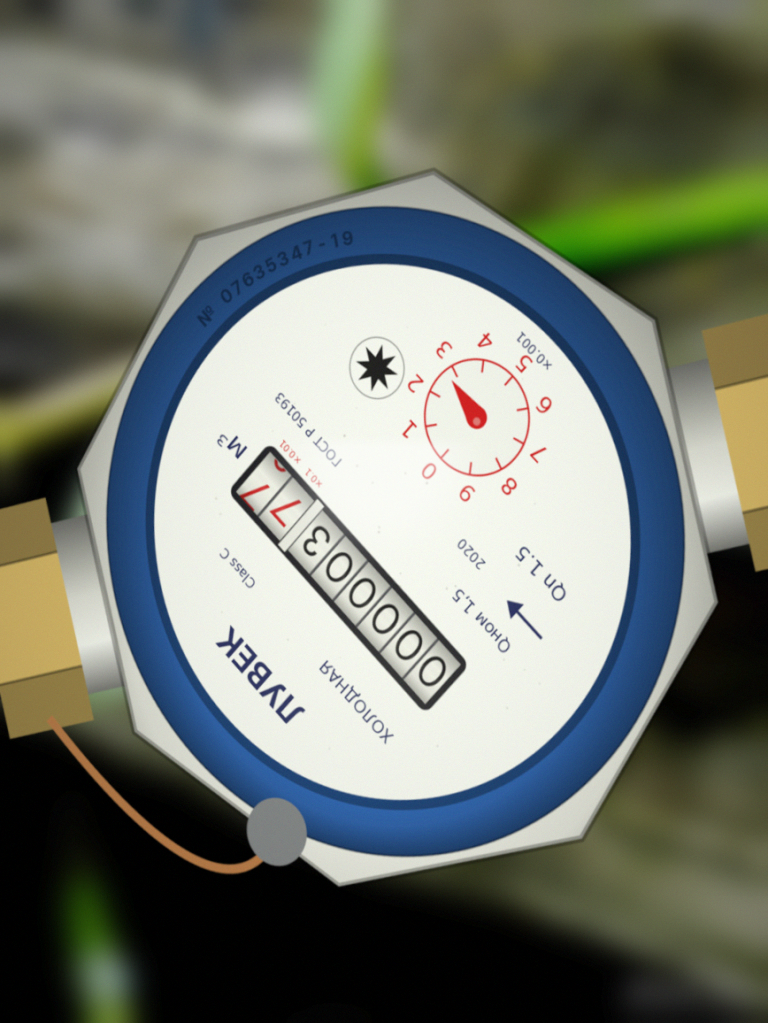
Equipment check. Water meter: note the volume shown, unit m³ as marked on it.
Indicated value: 3.772 m³
